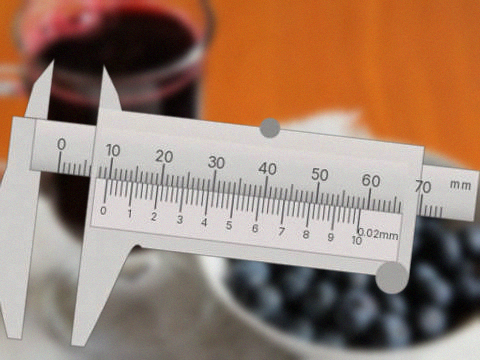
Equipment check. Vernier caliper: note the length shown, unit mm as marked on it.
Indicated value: 9.5 mm
